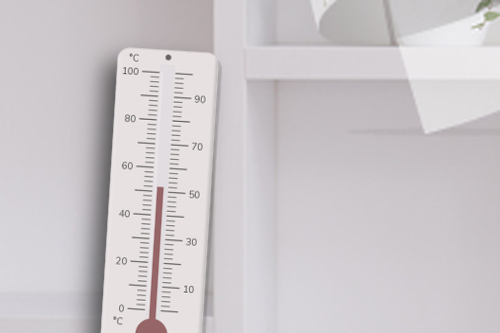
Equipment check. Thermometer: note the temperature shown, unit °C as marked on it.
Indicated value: 52 °C
